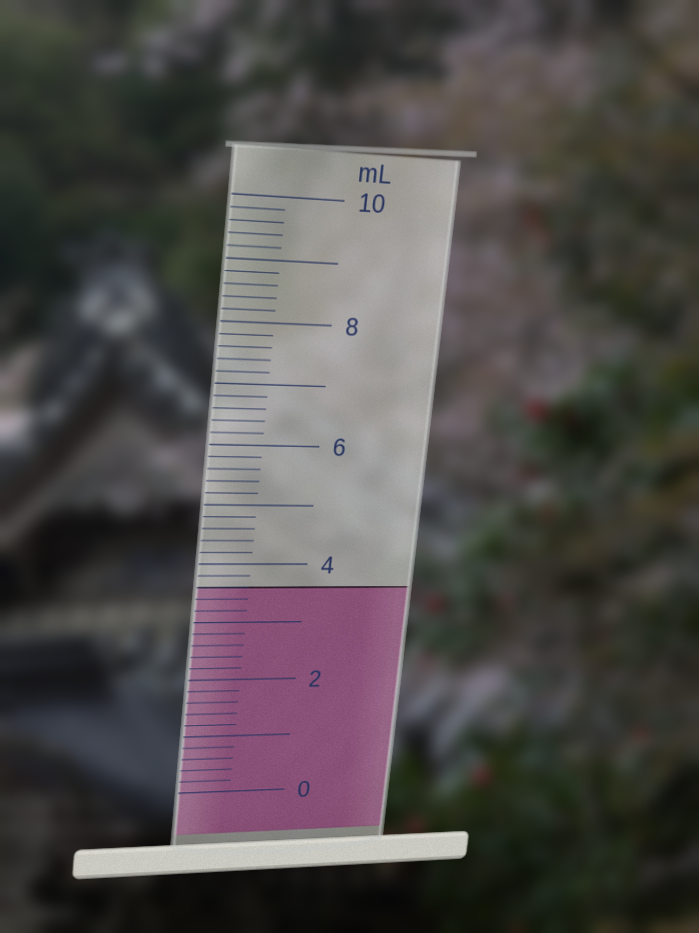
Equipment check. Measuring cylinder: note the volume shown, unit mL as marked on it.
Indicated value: 3.6 mL
